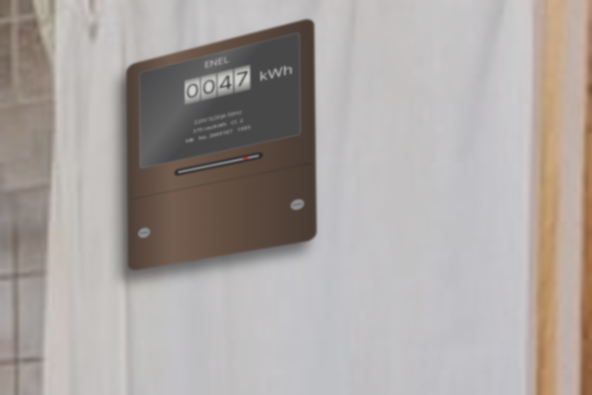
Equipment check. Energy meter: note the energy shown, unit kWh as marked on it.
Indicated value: 47 kWh
